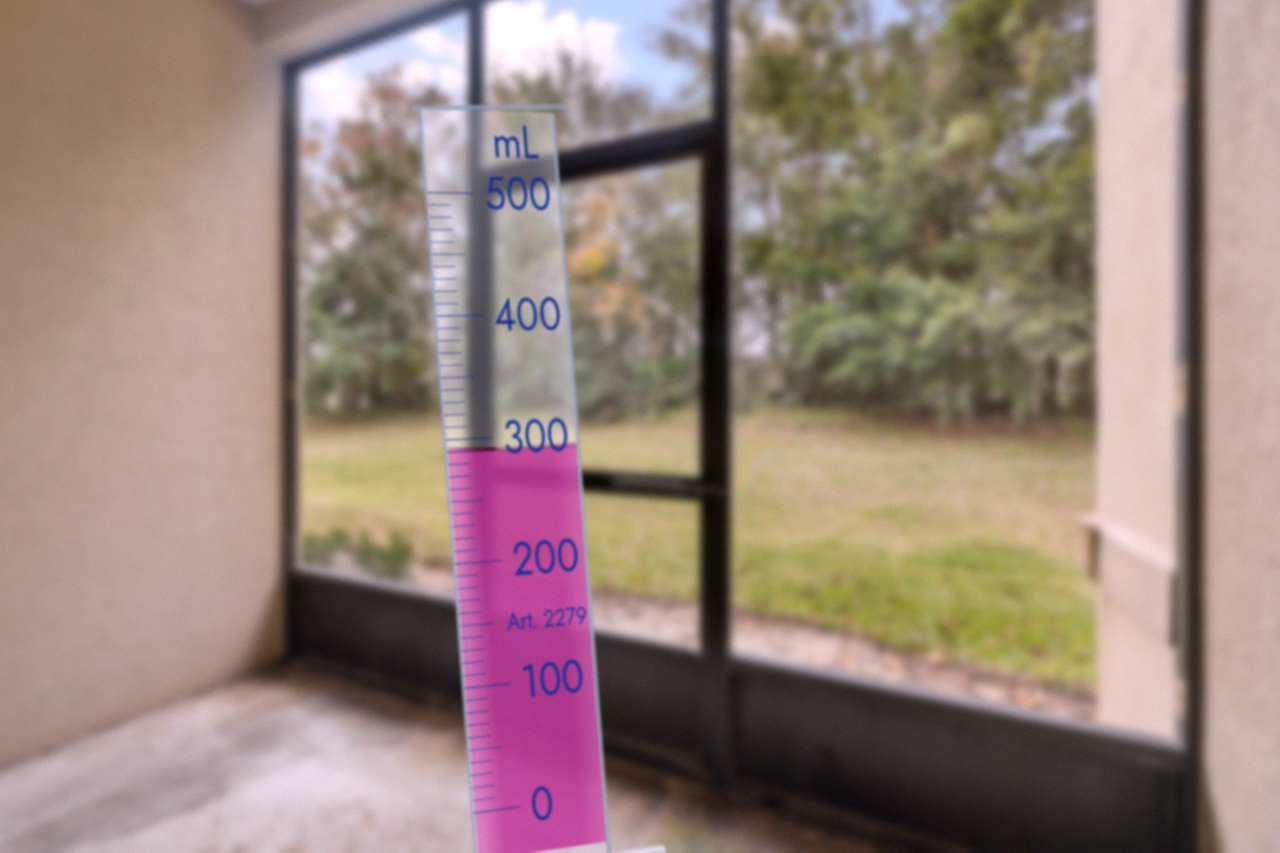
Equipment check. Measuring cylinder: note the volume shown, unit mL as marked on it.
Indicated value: 290 mL
